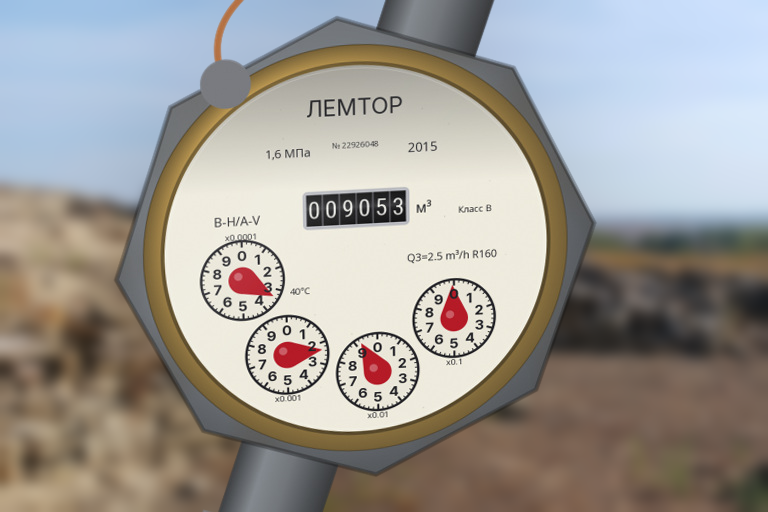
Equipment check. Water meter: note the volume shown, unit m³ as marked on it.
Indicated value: 9052.9923 m³
